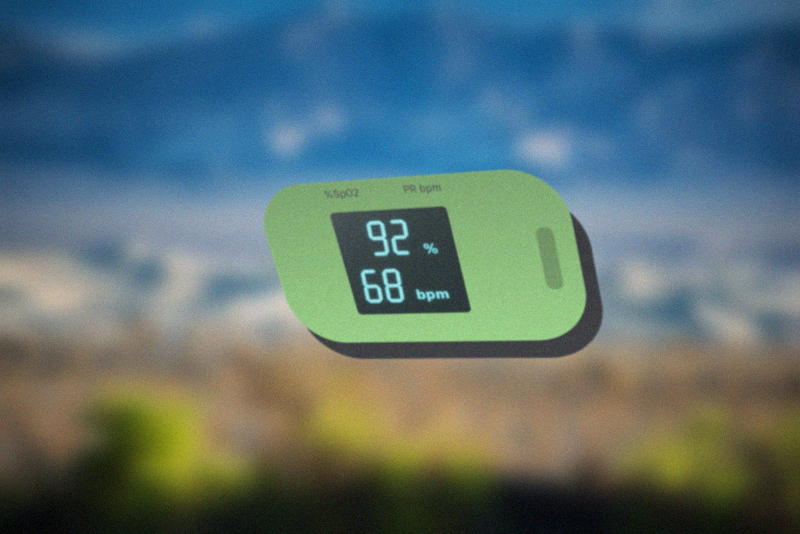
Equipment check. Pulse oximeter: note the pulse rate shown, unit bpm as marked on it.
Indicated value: 68 bpm
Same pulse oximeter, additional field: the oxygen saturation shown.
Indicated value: 92 %
